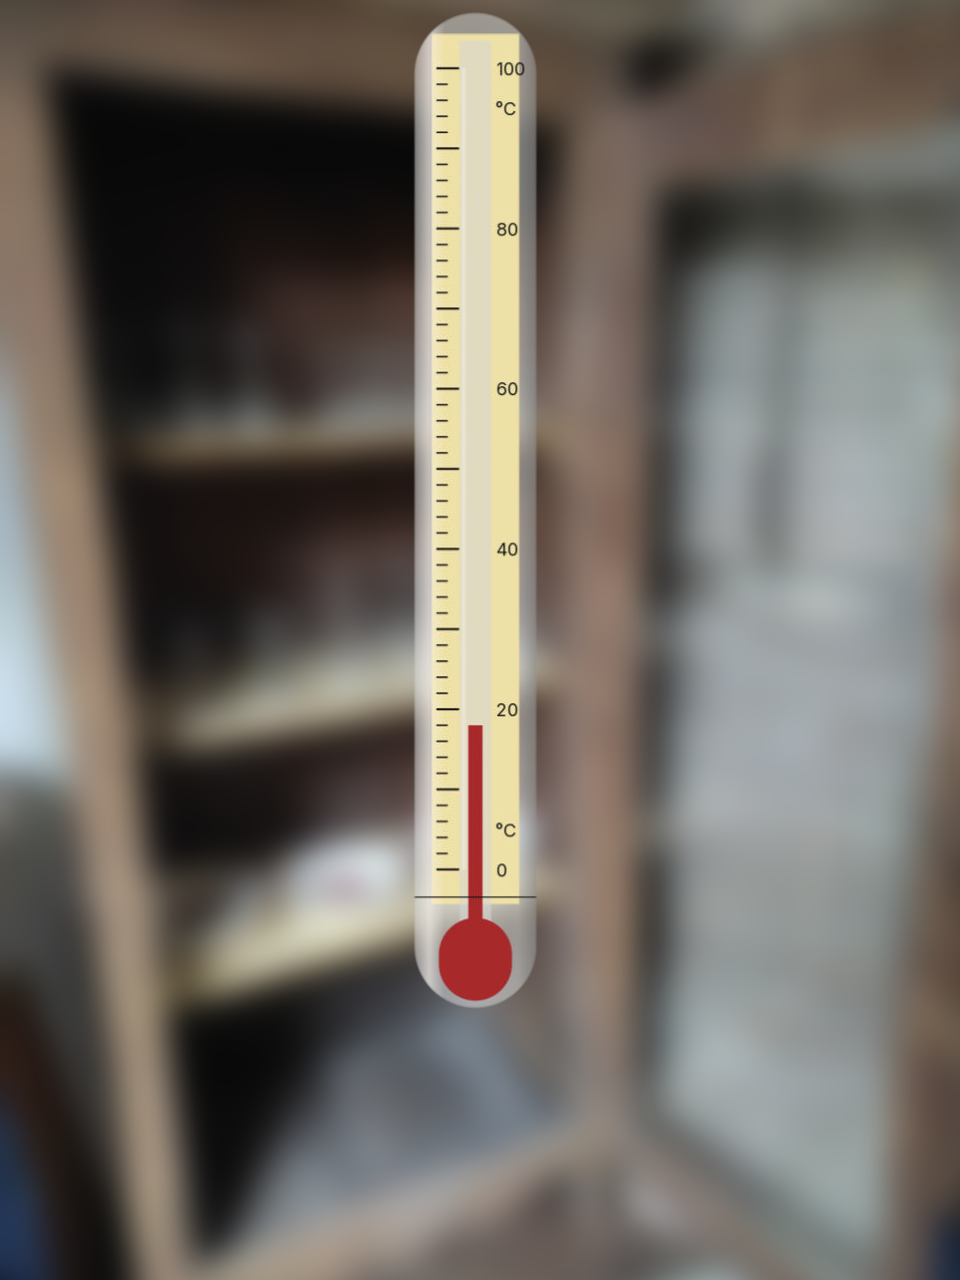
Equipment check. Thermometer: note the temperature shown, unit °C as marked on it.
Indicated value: 18 °C
